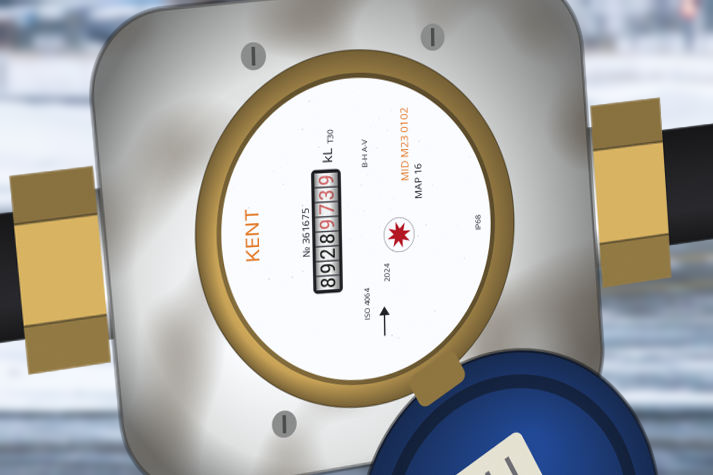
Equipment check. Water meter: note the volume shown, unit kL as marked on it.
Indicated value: 8928.9739 kL
